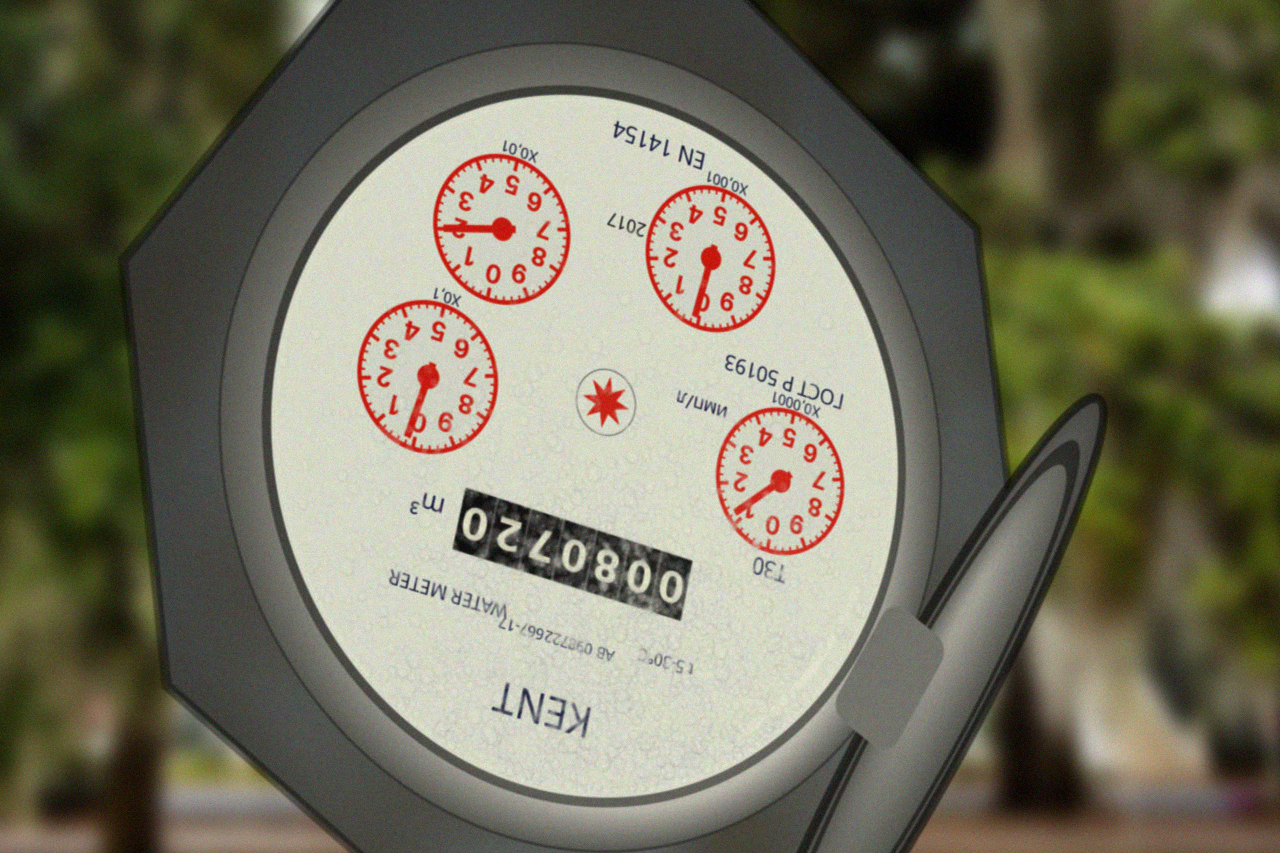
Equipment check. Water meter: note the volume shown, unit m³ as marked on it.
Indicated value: 80720.0201 m³
